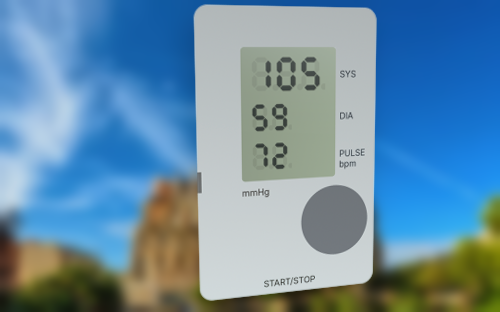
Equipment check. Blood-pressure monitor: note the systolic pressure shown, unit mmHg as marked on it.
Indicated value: 105 mmHg
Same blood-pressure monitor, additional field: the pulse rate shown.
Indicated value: 72 bpm
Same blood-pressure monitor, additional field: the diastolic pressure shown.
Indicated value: 59 mmHg
